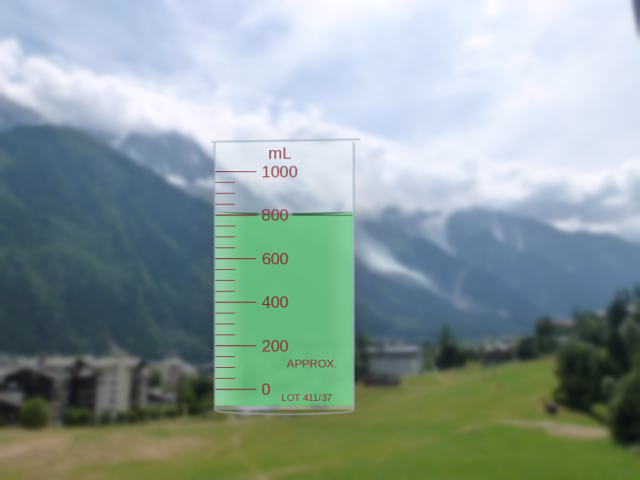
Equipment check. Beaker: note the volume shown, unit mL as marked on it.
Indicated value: 800 mL
